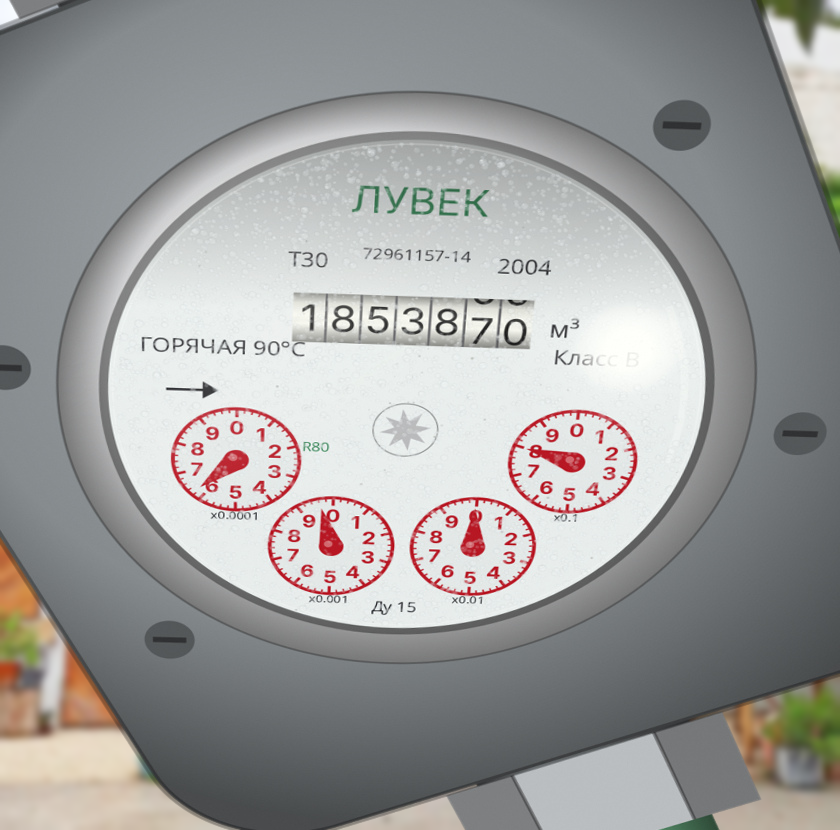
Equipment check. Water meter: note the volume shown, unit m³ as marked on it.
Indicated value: 1853869.7996 m³
